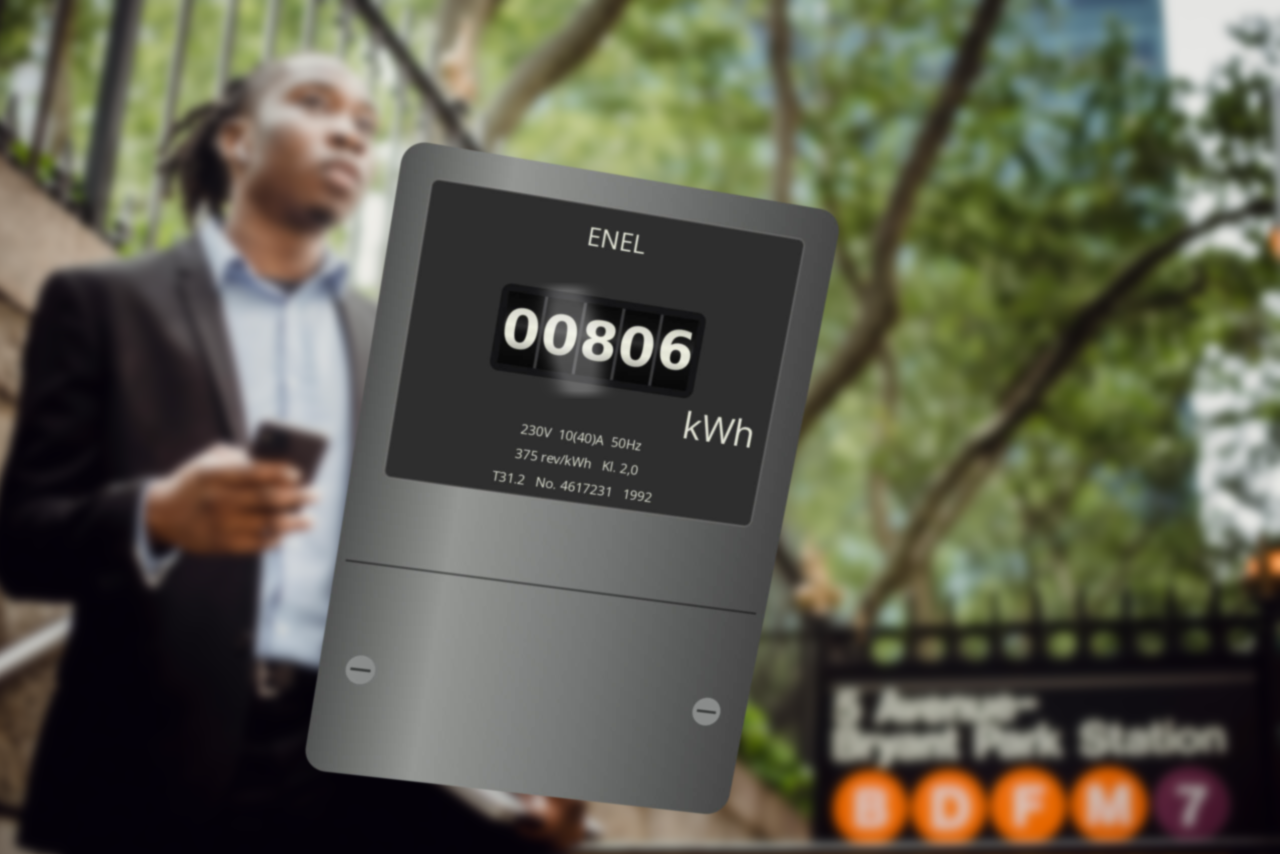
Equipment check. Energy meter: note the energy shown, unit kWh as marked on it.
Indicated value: 806 kWh
